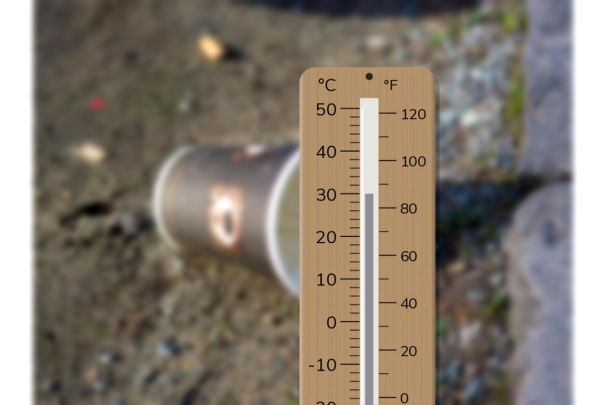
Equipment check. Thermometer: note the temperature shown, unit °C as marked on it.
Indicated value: 30 °C
